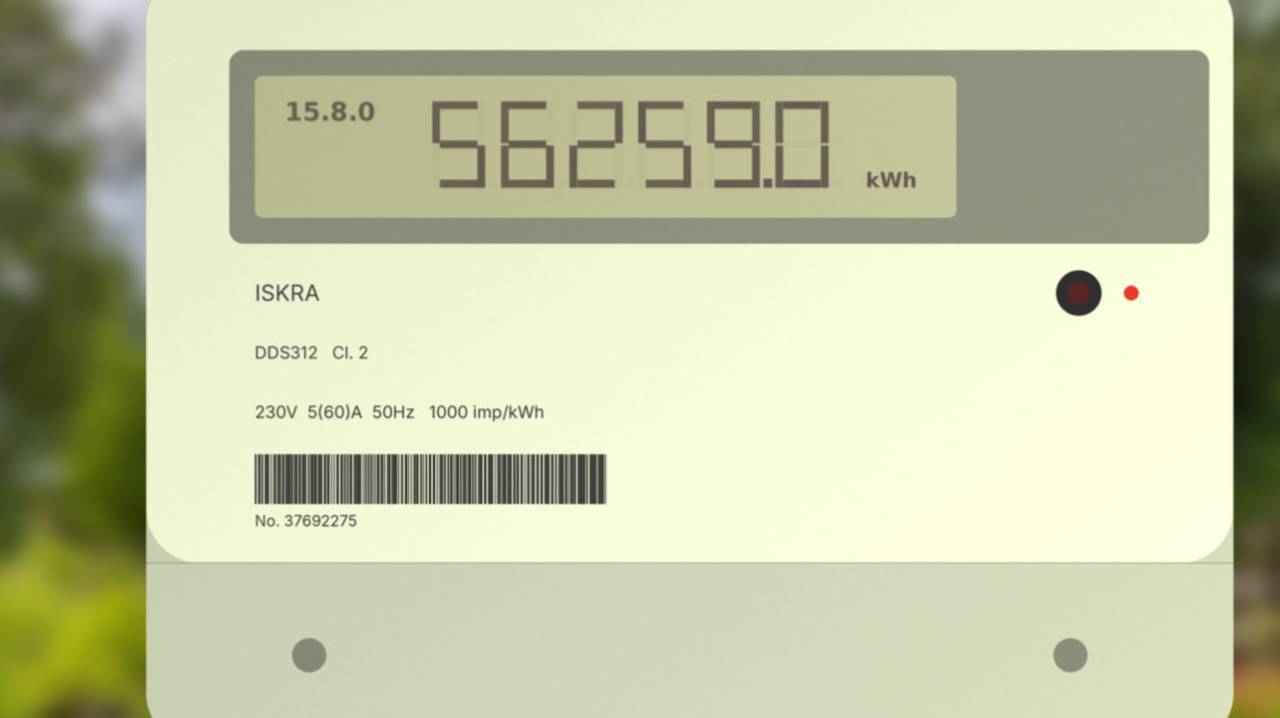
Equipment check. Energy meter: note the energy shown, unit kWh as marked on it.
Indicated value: 56259.0 kWh
